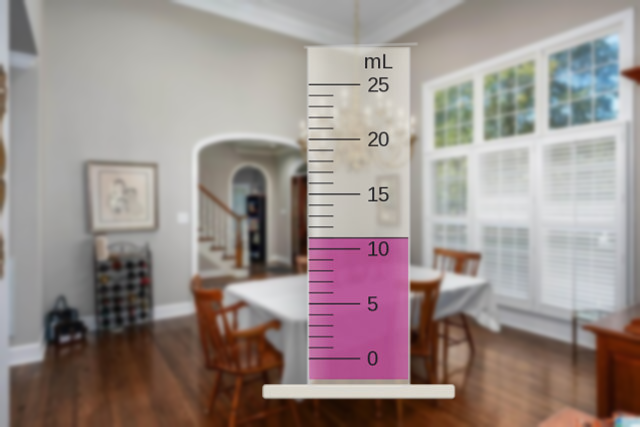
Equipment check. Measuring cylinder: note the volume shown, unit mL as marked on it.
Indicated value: 11 mL
